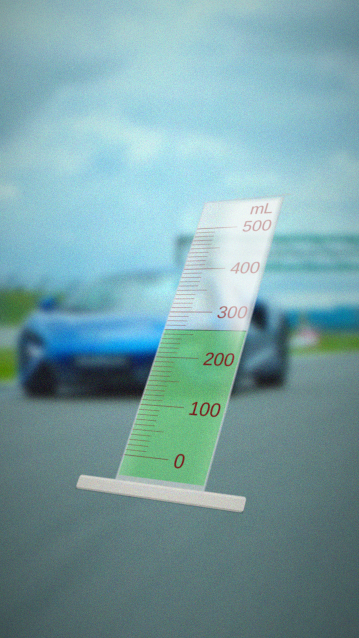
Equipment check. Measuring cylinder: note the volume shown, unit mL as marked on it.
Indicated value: 260 mL
